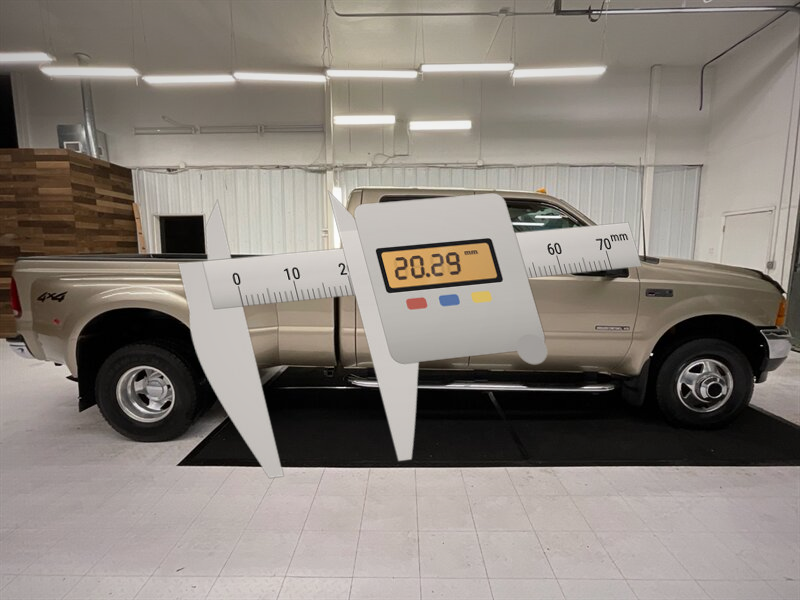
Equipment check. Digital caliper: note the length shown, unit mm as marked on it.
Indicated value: 20.29 mm
